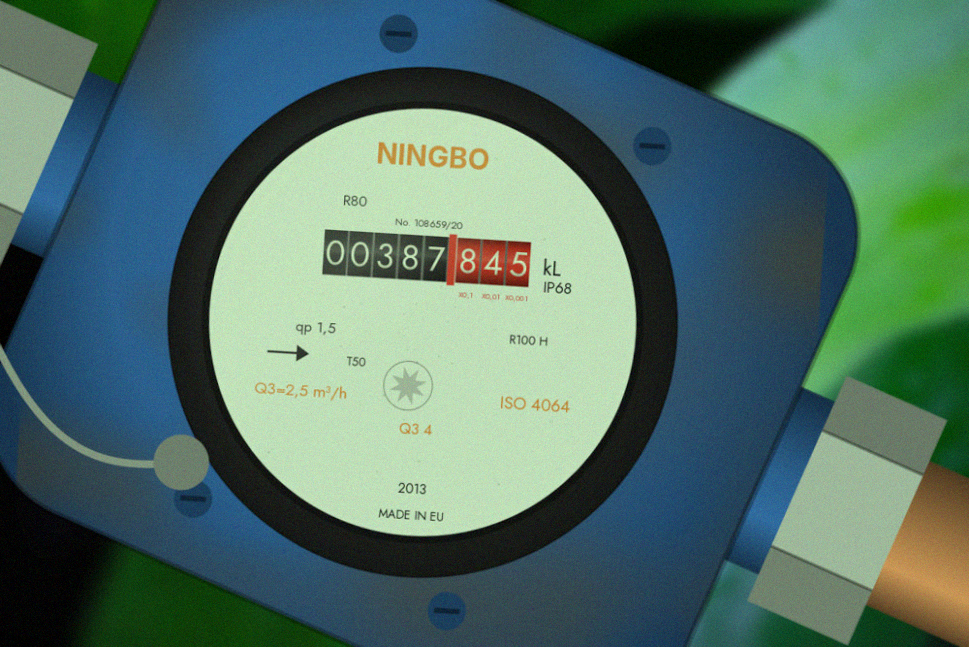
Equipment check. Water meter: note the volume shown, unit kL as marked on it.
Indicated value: 387.845 kL
